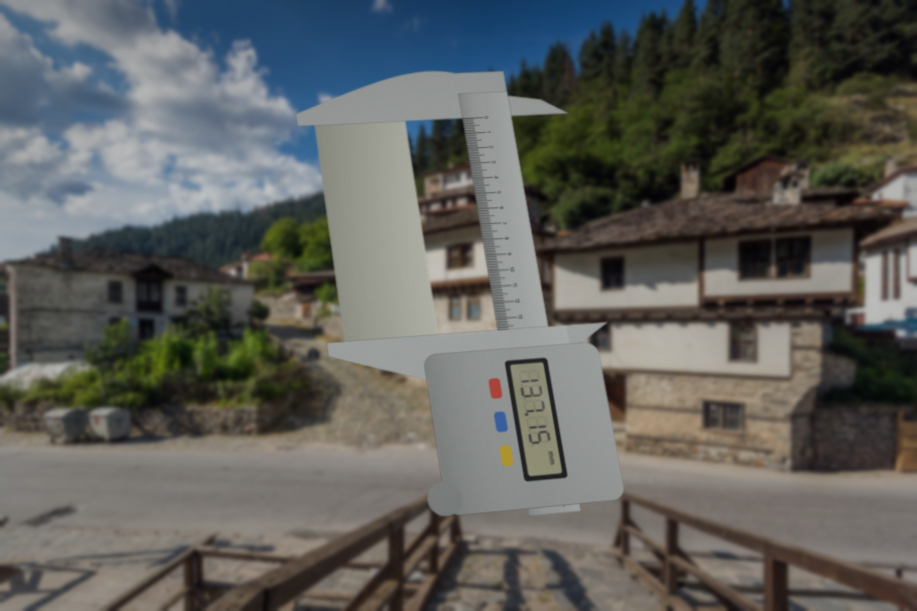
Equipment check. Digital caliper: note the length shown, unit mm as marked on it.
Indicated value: 137.15 mm
